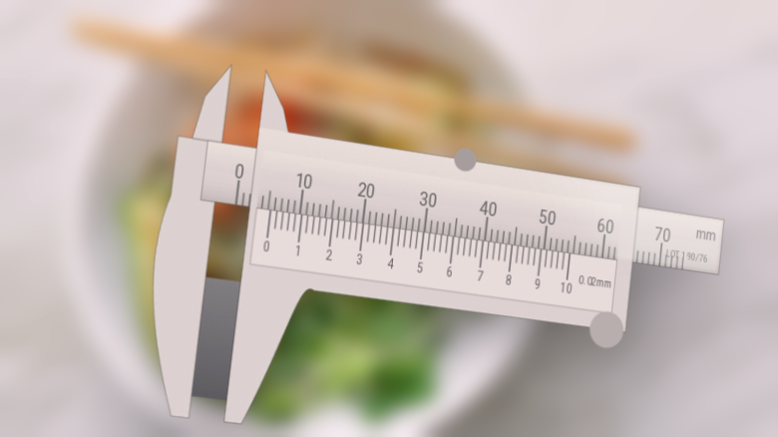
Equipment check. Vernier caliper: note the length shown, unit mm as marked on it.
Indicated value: 5.4 mm
